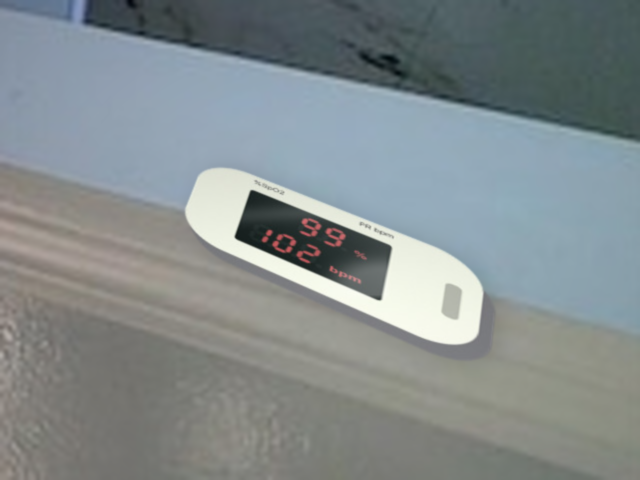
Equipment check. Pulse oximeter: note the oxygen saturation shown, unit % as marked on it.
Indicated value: 99 %
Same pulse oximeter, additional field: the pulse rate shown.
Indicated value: 102 bpm
